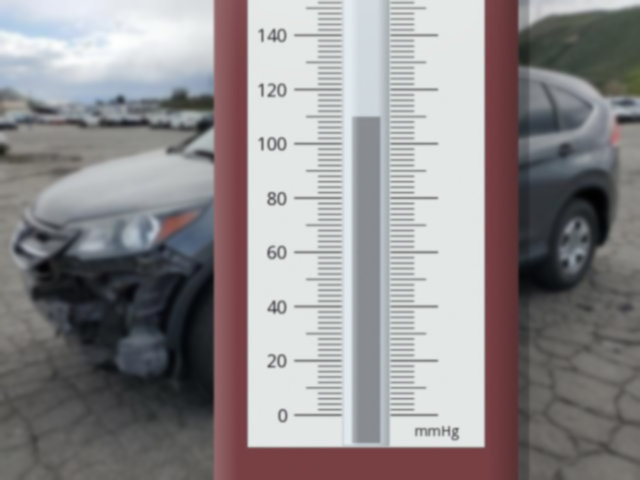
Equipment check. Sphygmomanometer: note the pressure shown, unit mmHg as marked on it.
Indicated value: 110 mmHg
